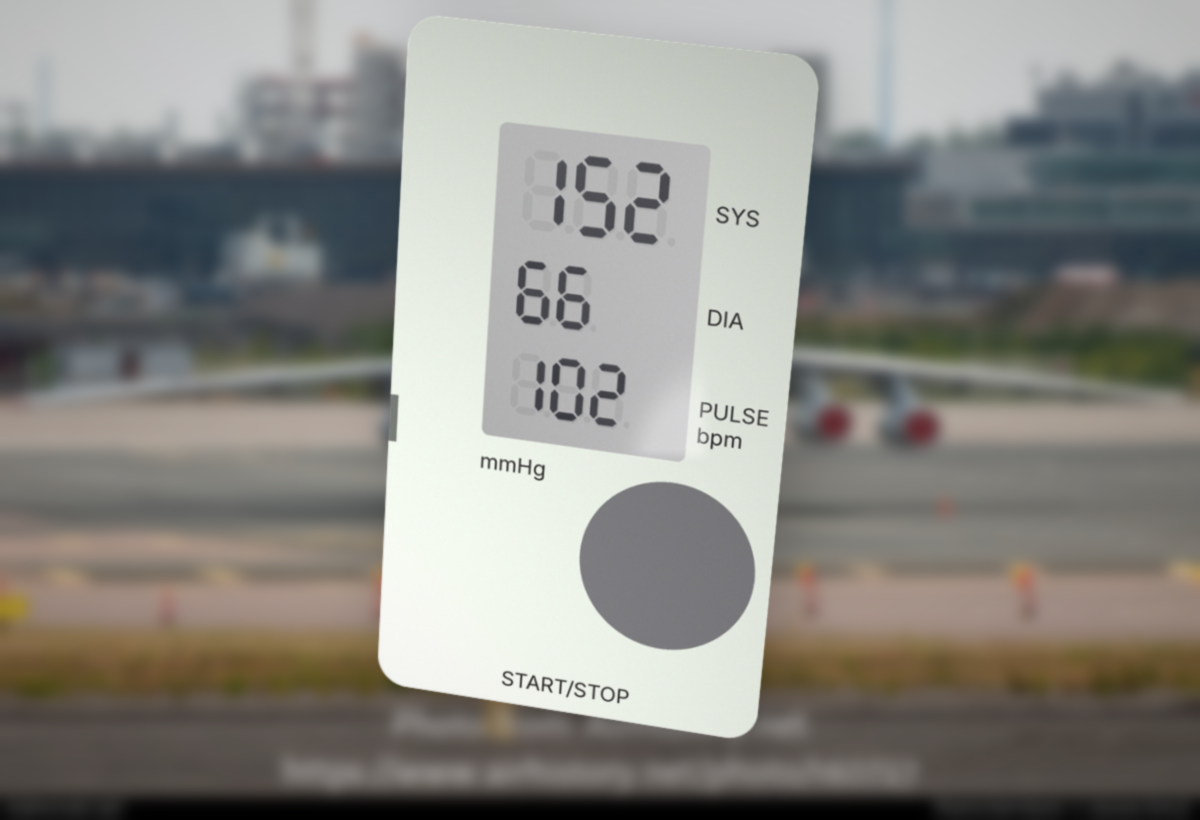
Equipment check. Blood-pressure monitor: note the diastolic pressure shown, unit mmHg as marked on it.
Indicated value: 66 mmHg
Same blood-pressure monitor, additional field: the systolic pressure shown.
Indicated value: 152 mmHg
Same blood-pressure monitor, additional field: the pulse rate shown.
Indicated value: 102 bpm
